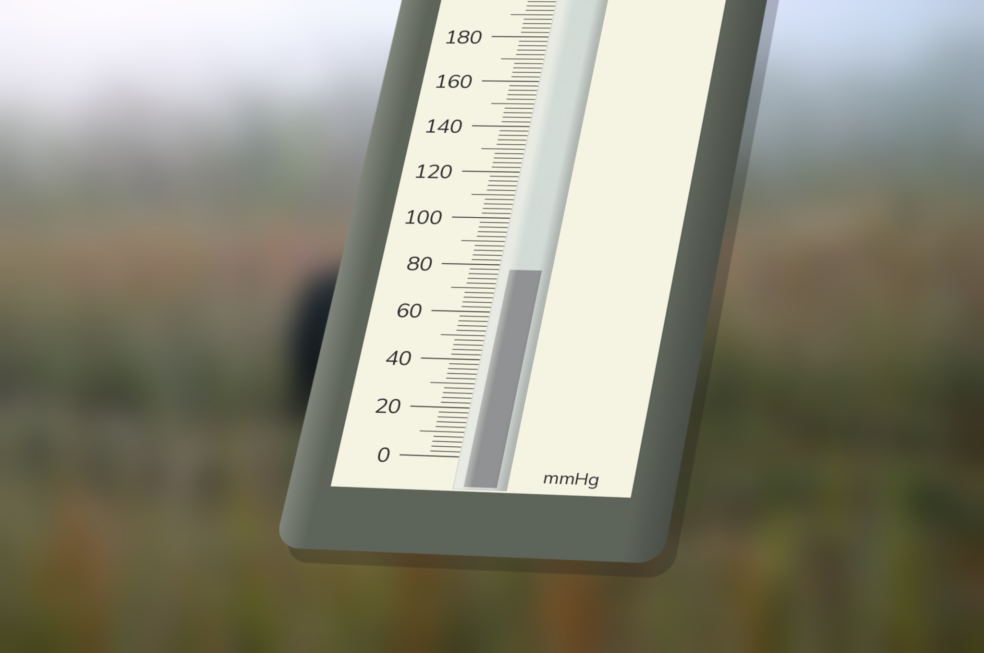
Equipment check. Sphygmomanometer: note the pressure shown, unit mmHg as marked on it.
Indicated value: 78 mmHg
